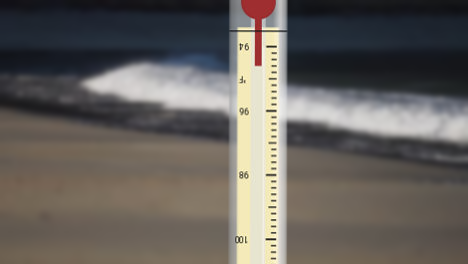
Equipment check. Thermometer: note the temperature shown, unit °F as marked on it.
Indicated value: 94.6 °F
